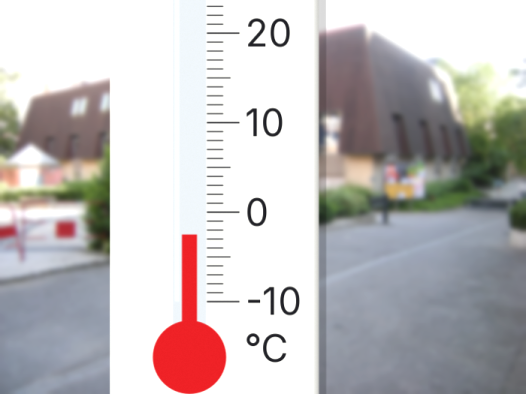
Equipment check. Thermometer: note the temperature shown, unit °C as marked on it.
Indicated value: -2.5 °C
